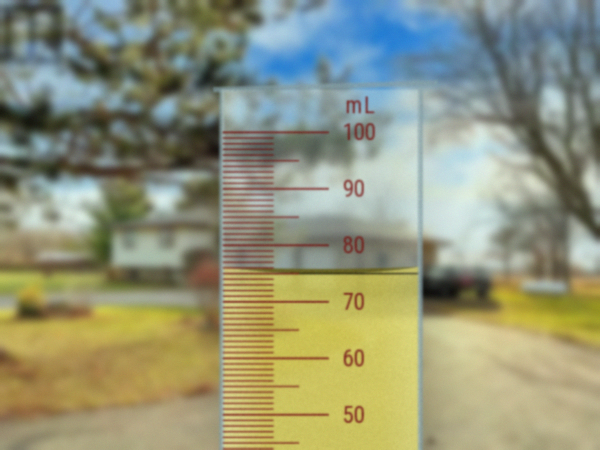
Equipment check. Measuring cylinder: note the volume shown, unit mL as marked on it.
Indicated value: 75 mL
